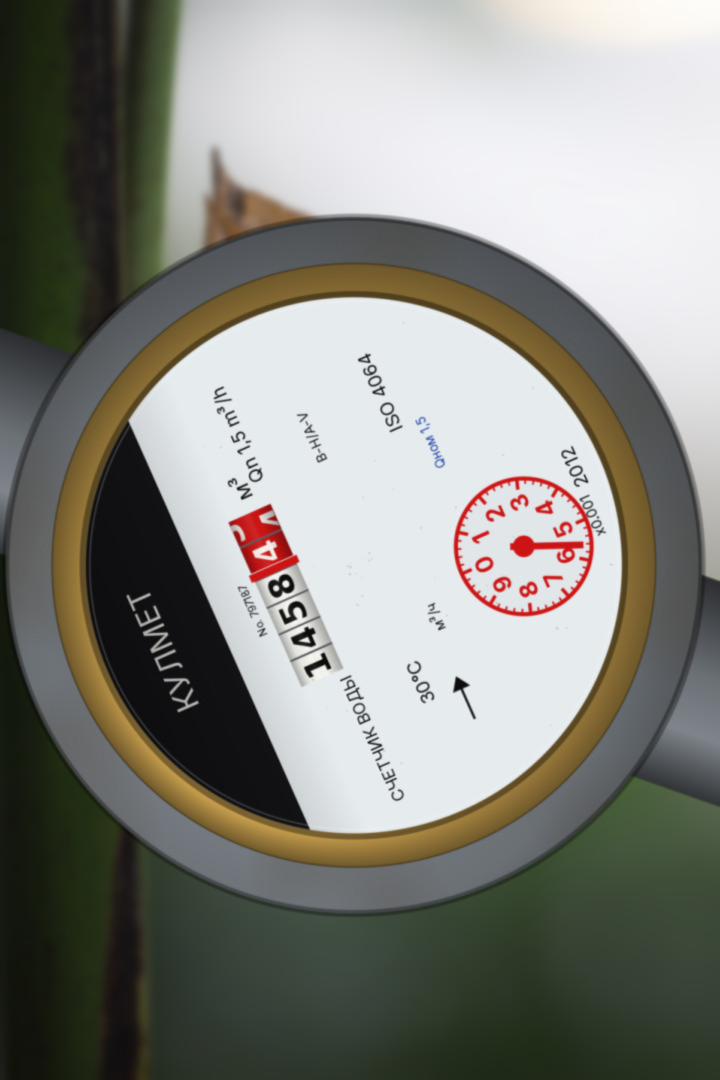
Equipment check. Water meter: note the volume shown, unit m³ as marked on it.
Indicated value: 1458.435 m³
